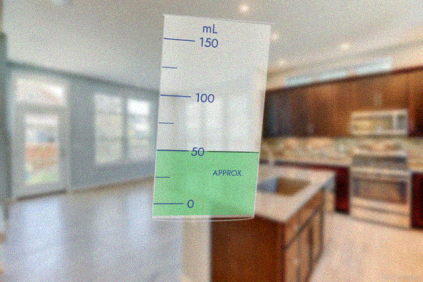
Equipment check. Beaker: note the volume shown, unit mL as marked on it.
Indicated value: 50 mL
